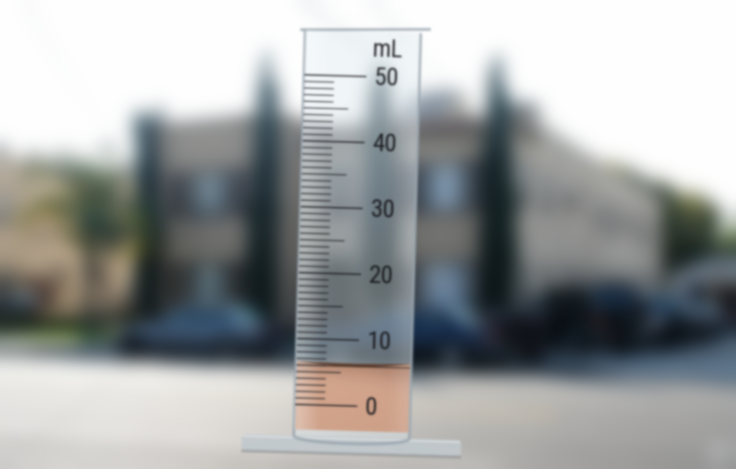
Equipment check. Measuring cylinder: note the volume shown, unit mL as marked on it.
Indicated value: 6 mL
